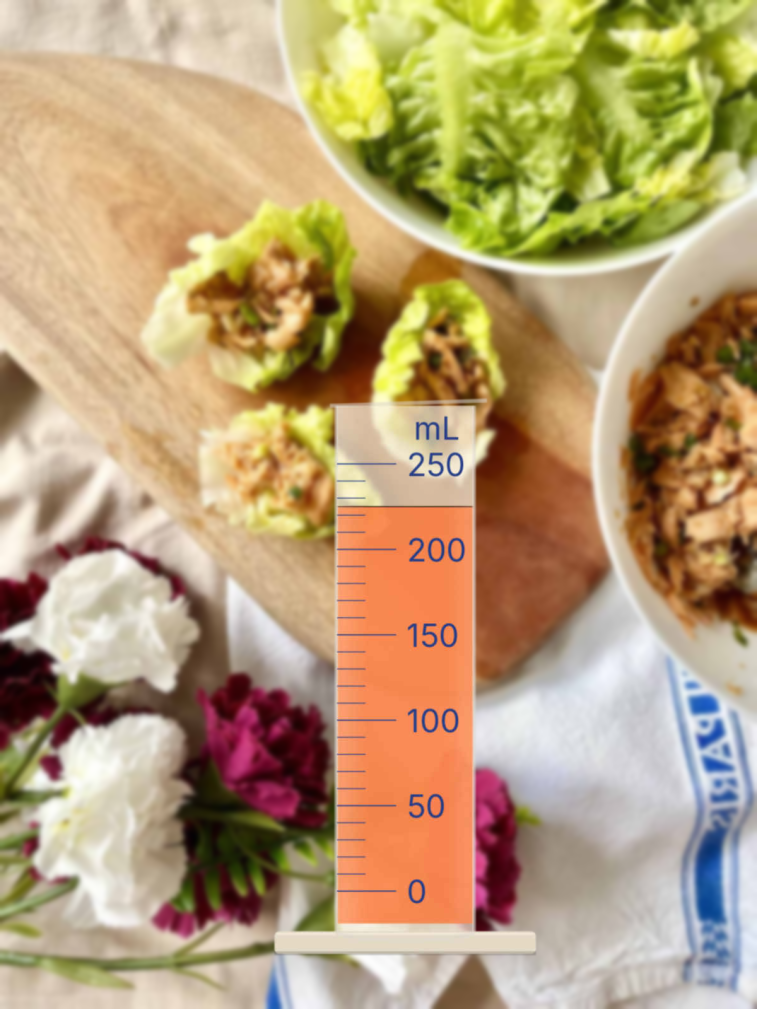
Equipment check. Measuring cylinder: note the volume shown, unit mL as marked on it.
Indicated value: 225 mL
